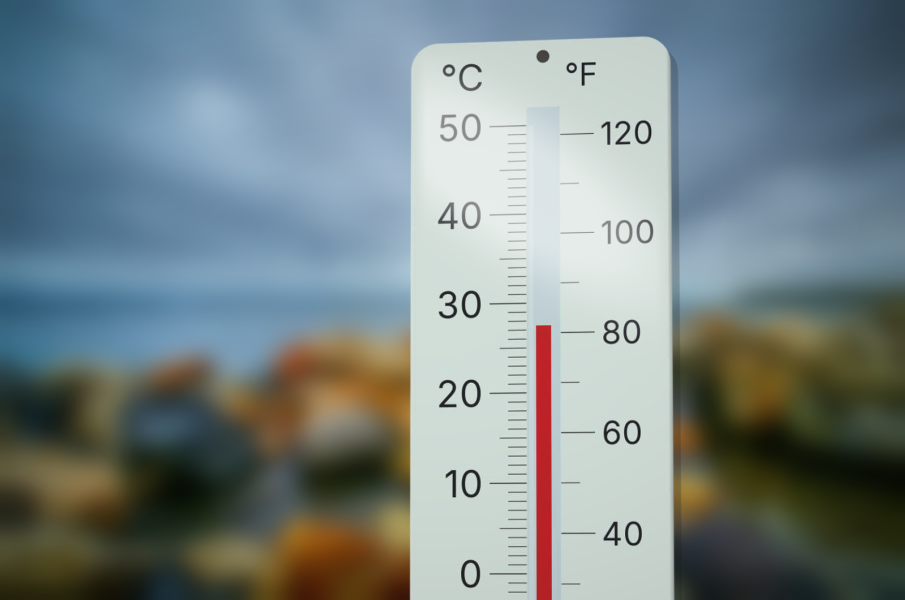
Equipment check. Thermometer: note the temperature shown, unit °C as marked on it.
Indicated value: 27.5 °C
